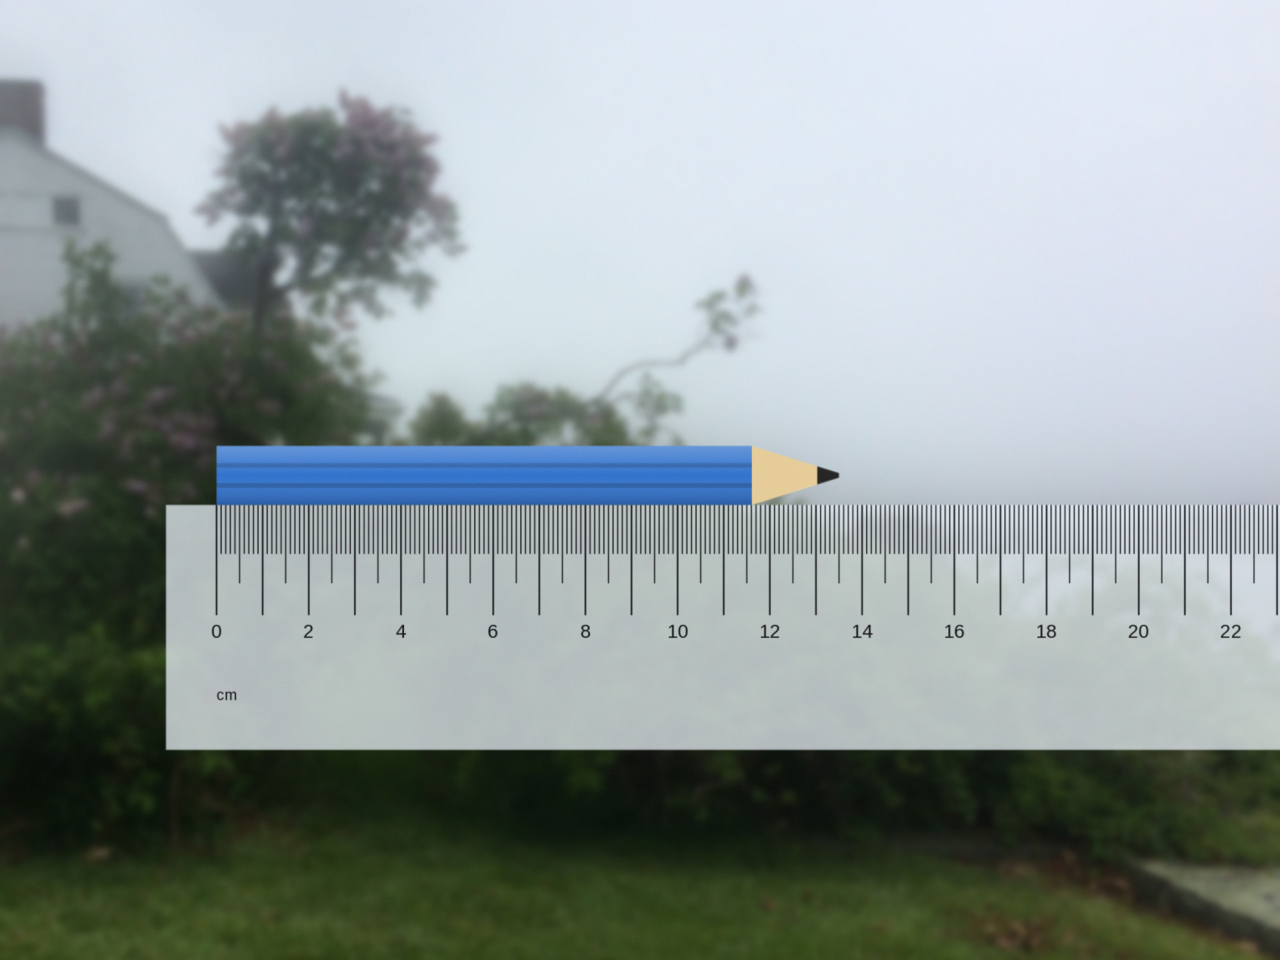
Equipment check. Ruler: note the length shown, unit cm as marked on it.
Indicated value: 13.5 cm
